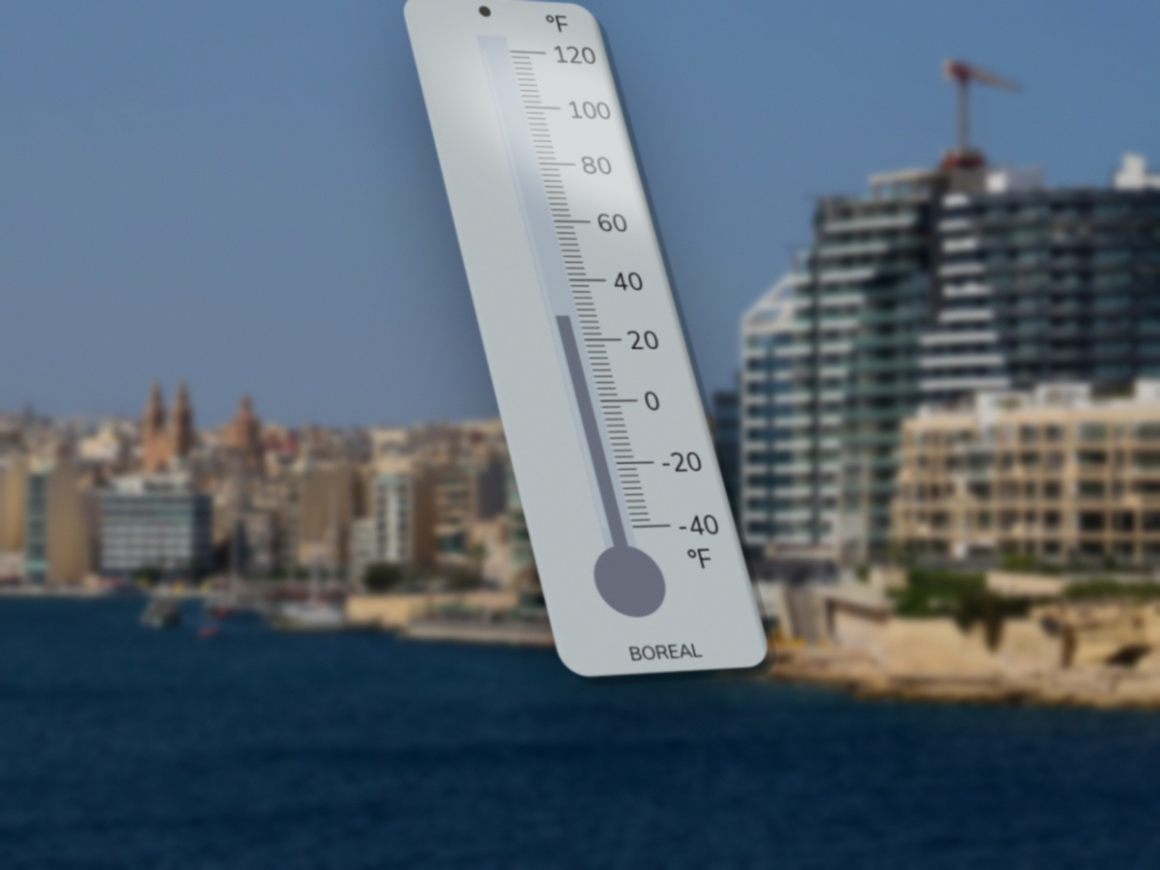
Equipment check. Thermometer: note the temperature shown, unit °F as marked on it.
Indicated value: 28 °F
